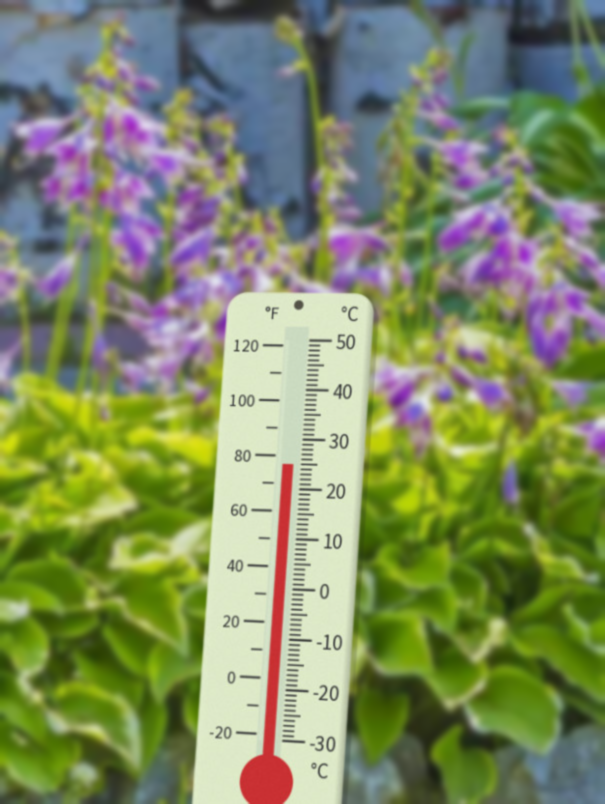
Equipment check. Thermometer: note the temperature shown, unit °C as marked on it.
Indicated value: 25 °C
